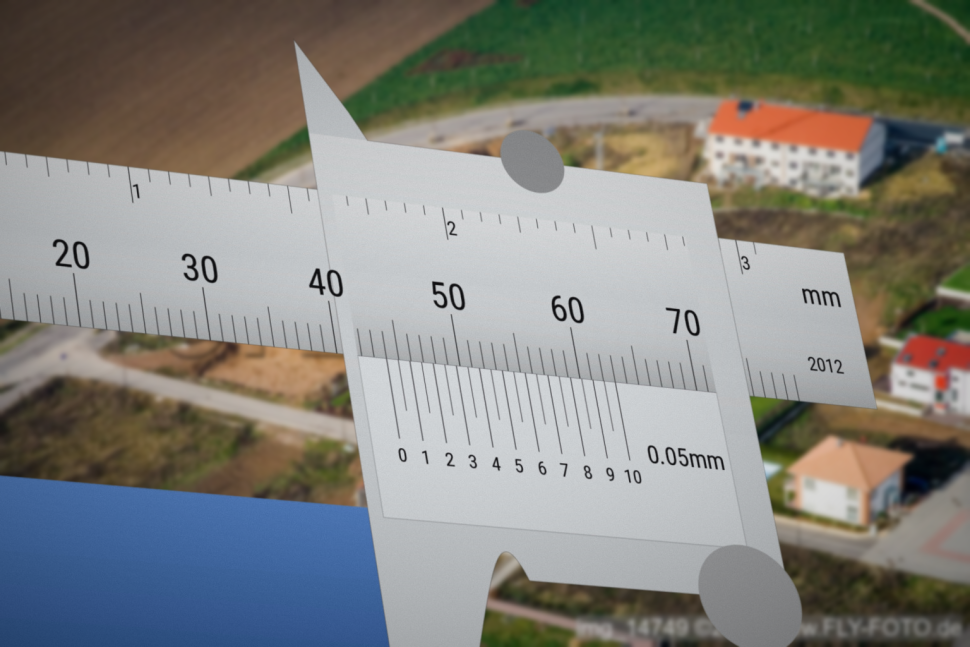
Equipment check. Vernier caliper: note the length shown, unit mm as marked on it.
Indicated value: 44.0 mm
